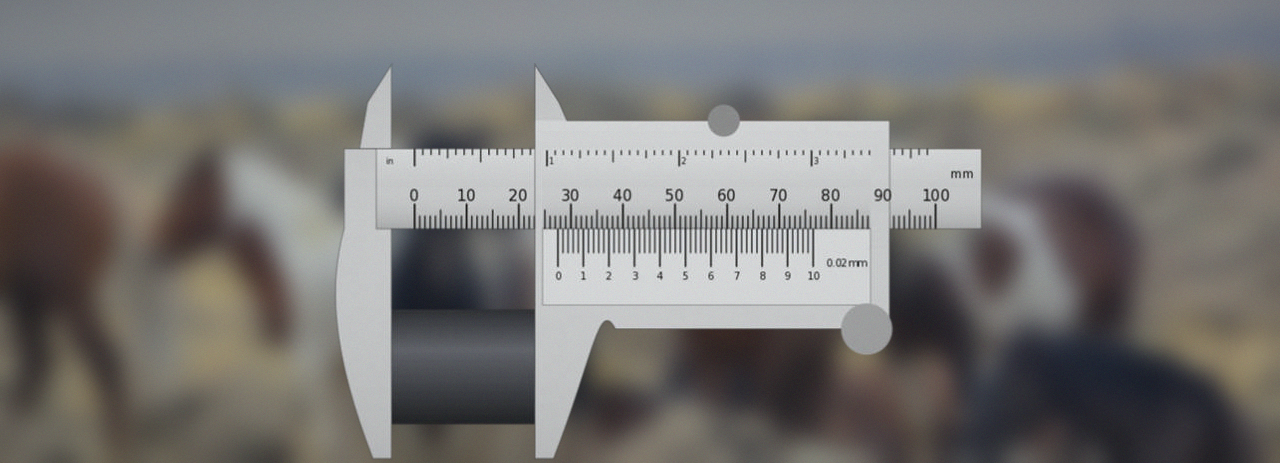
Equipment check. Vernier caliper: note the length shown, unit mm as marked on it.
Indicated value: 27.5 mm
